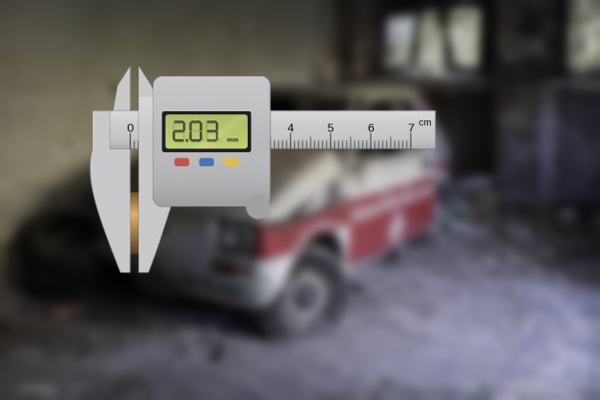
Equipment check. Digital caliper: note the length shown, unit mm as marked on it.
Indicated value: 2.03 mm
